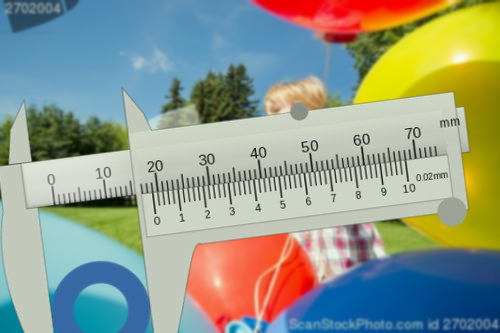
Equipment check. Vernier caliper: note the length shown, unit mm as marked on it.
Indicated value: 19.0 mm
